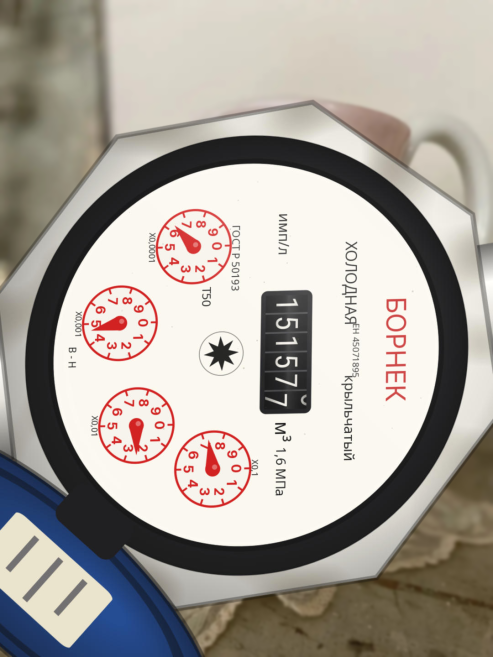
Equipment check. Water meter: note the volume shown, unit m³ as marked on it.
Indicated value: 151576.7246 m³
